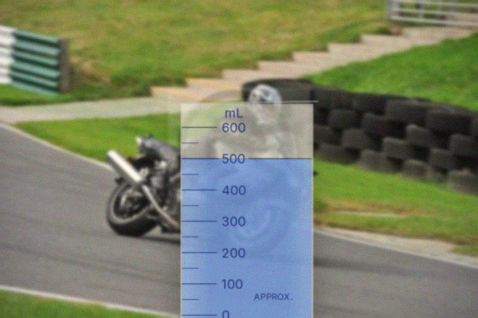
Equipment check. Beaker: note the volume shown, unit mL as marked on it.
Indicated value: 500 mL
